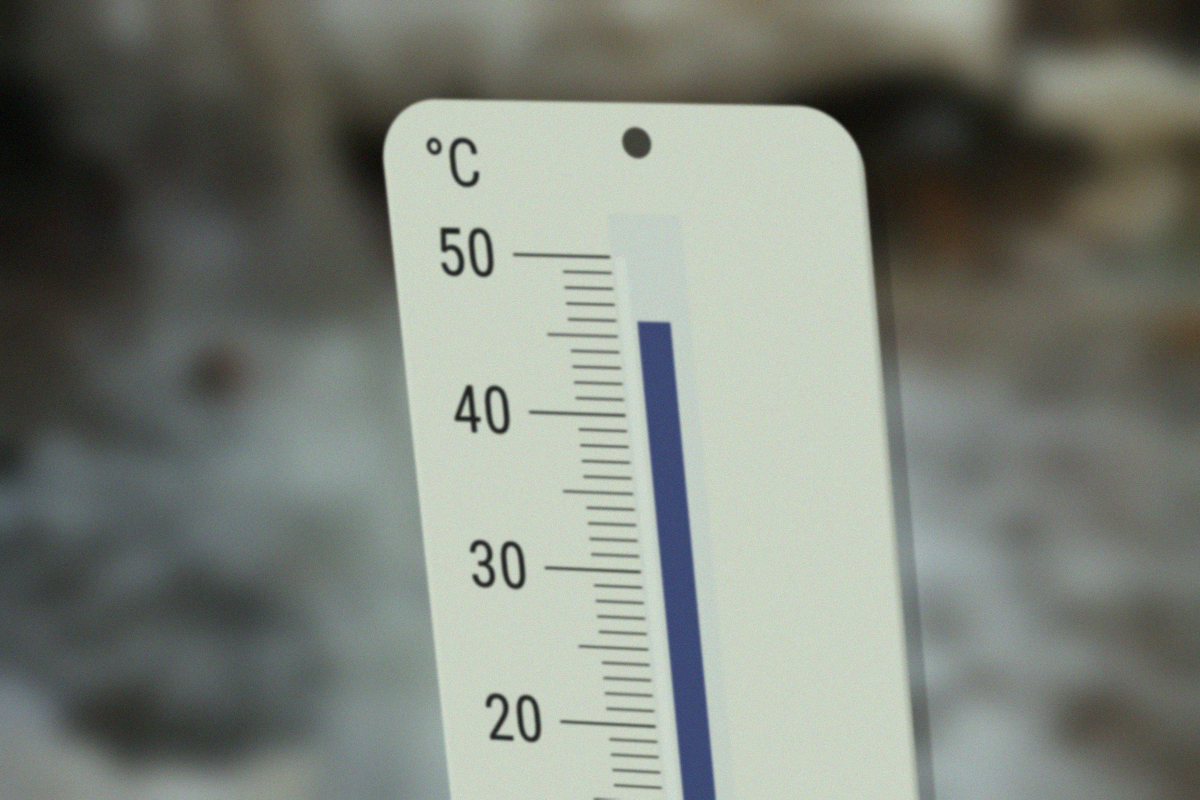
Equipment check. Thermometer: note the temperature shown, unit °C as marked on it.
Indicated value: 46 °C
